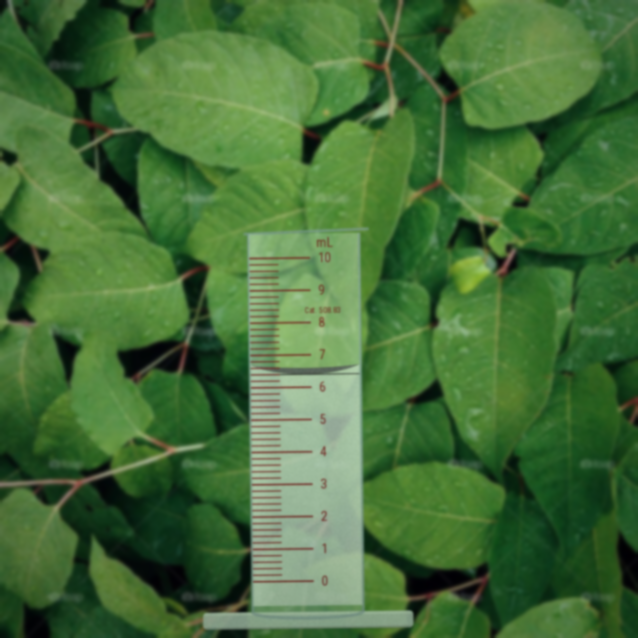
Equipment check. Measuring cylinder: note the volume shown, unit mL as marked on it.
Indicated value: 6.4 mL
